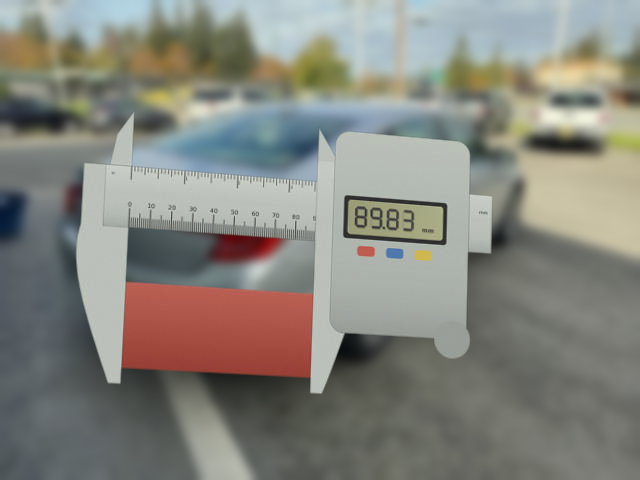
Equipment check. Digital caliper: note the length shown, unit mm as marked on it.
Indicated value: 89.83 mm
